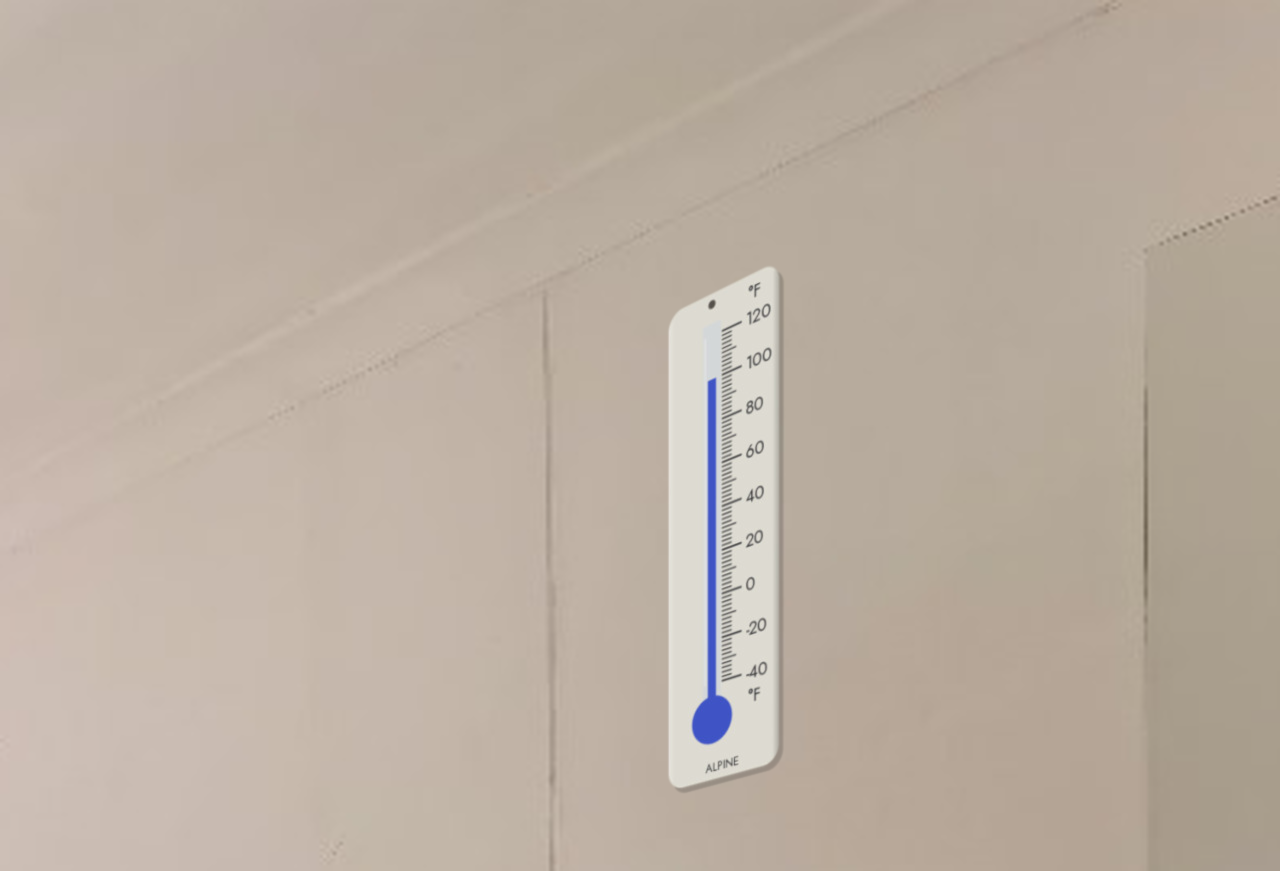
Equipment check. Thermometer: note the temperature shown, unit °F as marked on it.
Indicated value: 100 °F
